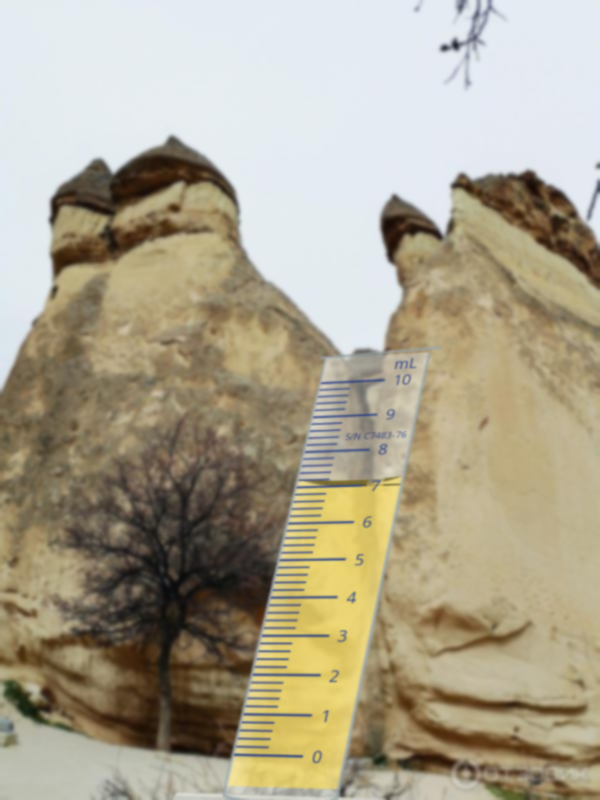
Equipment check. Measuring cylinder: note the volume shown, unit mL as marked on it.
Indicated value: 7 mL
